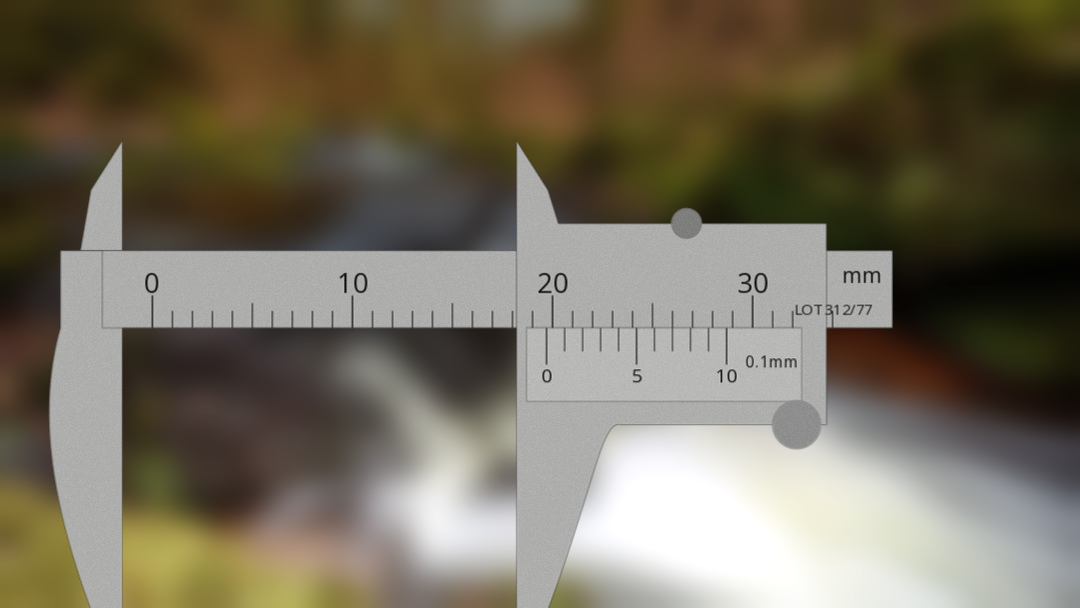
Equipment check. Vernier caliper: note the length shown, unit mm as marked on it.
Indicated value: 19.7 mm
